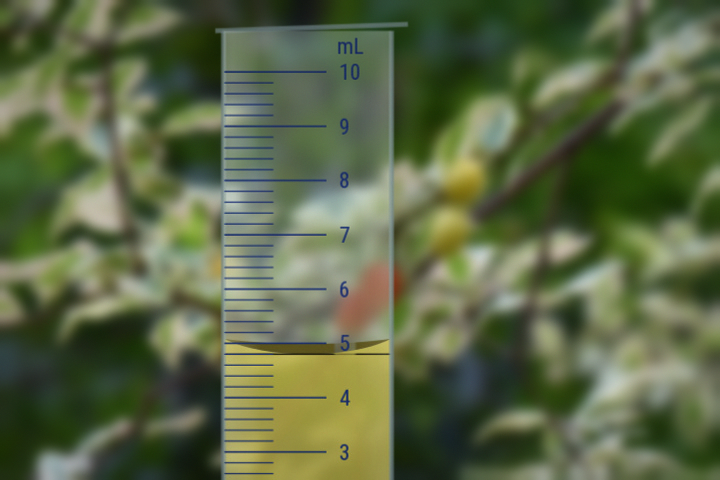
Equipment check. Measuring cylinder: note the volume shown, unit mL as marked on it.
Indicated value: 4.8 mL
